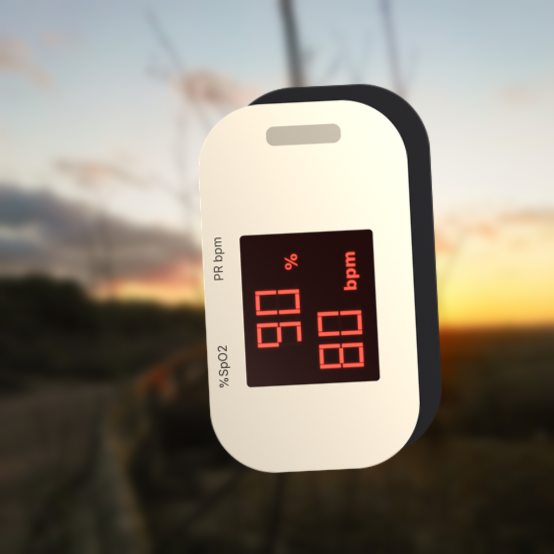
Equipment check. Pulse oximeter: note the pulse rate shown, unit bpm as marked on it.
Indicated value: 80 bpm
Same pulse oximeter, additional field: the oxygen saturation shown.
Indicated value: 90 %
